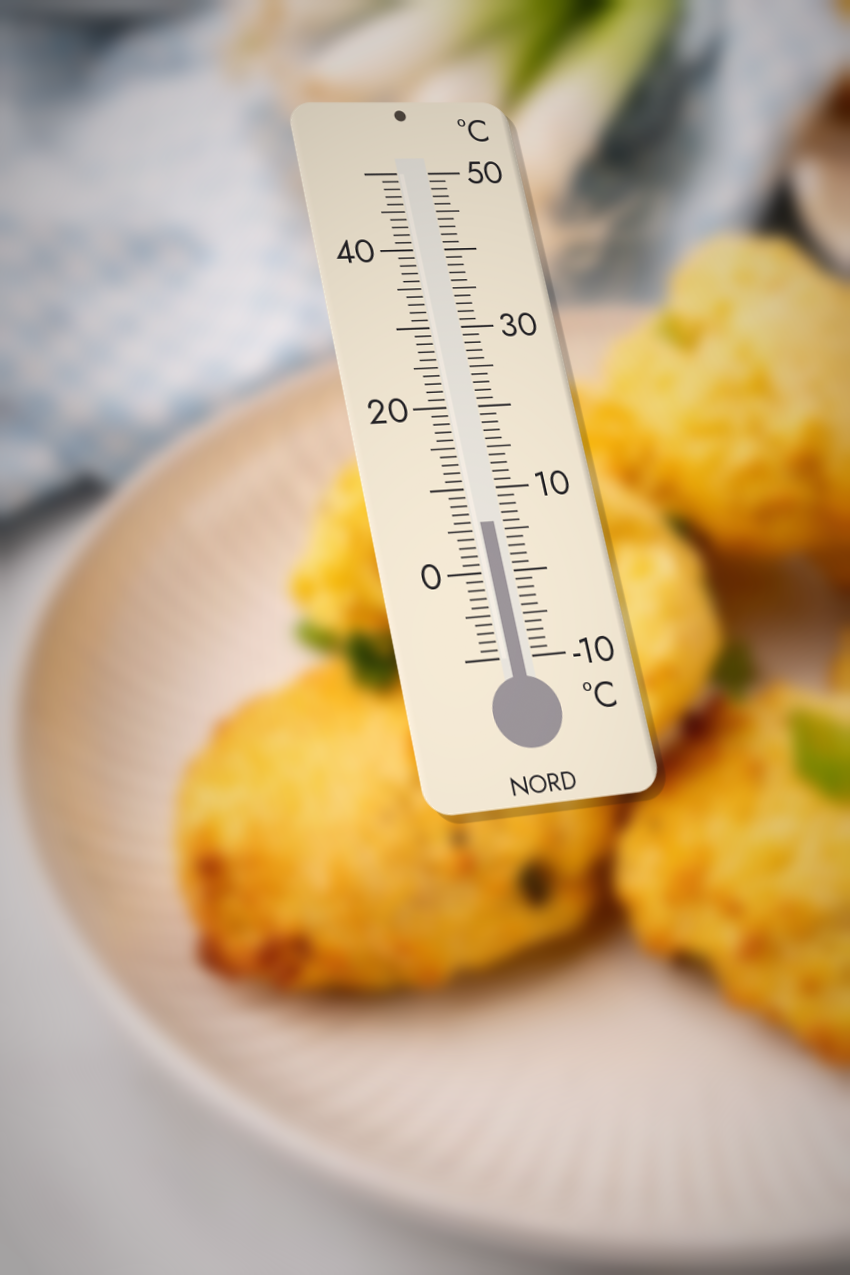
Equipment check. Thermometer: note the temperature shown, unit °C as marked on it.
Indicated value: 6 °C
